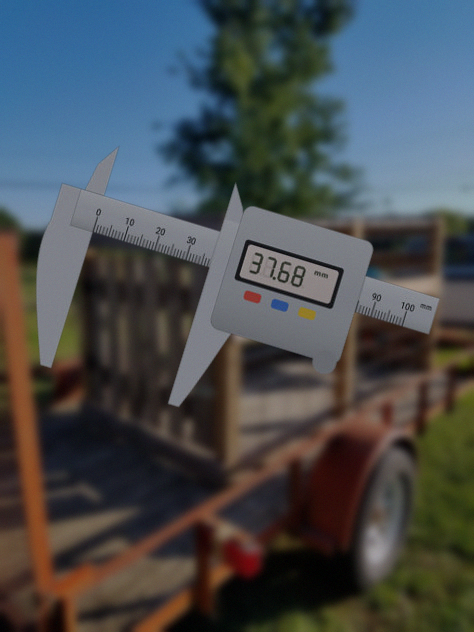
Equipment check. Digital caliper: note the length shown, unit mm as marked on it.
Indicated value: 37.68 mm
